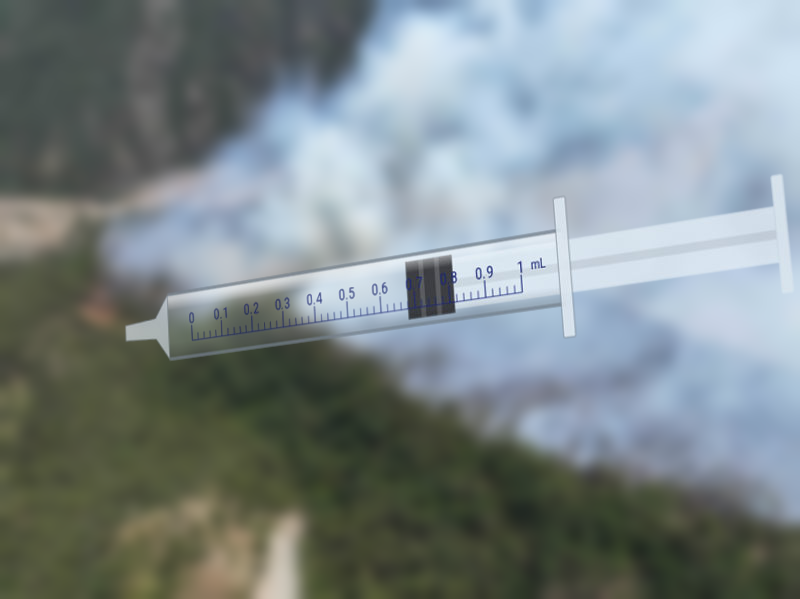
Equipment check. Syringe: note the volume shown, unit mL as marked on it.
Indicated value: 0.68 mL
